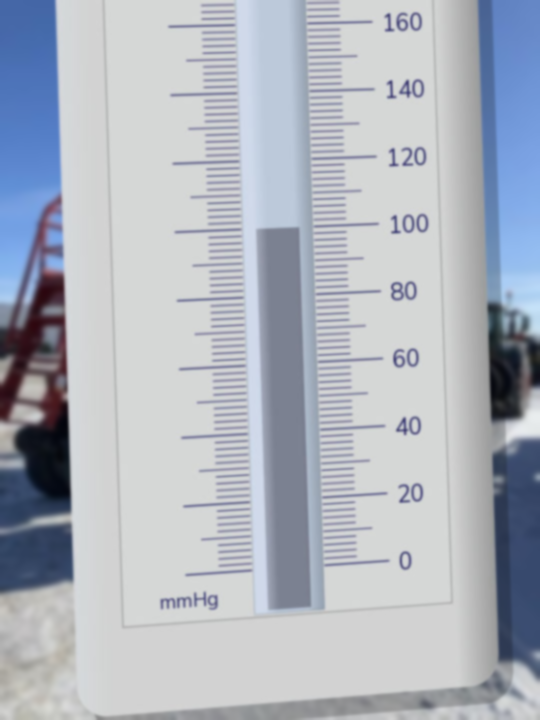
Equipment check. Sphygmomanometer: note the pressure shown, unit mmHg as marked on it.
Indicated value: 100 mmHg
